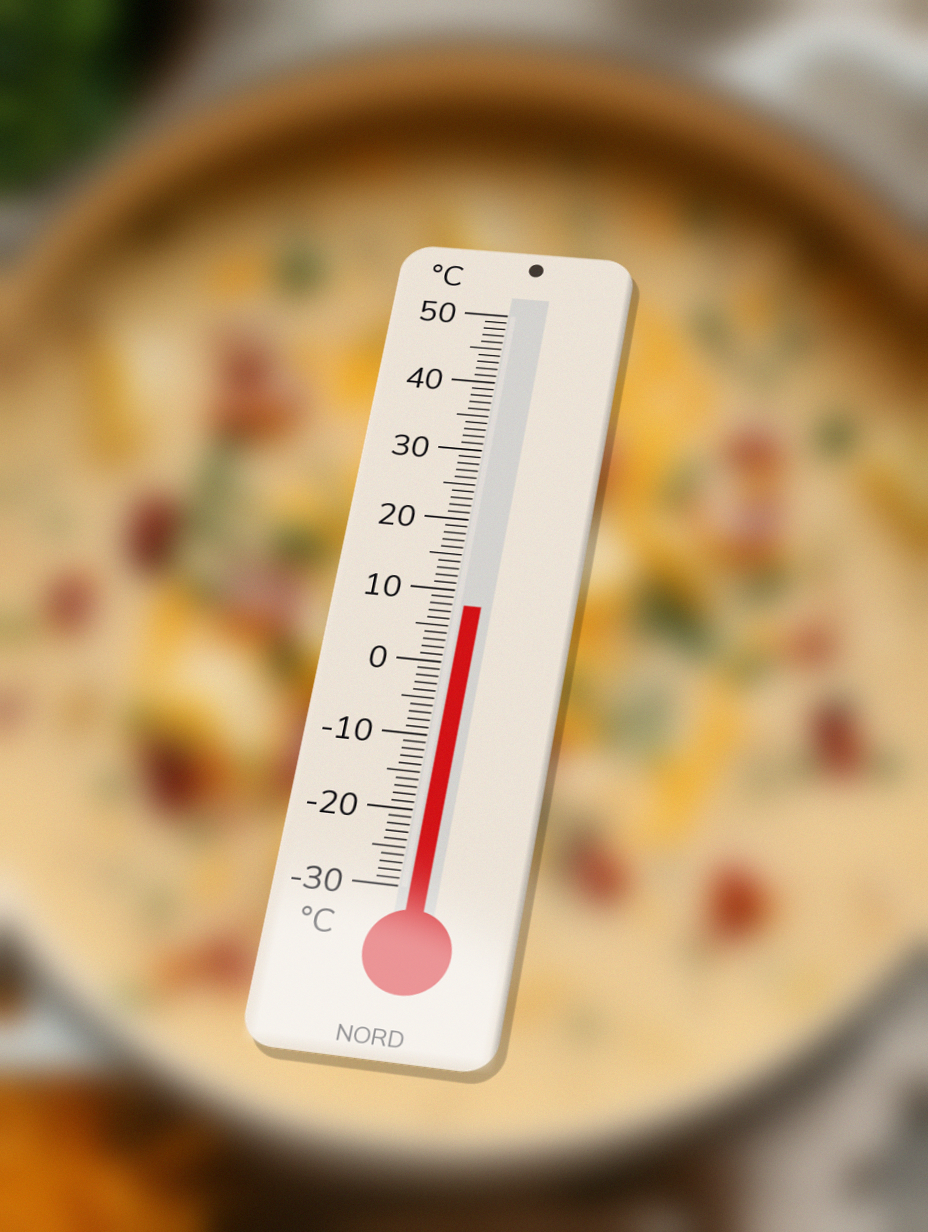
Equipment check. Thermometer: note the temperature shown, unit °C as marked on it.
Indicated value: 8 °C
